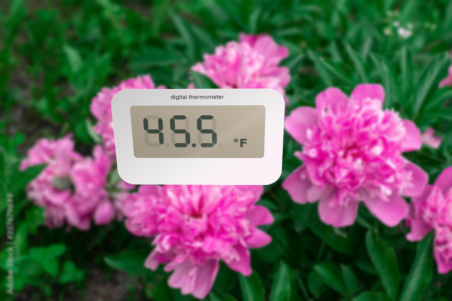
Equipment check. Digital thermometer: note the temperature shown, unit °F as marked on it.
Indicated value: 45.5 °F
